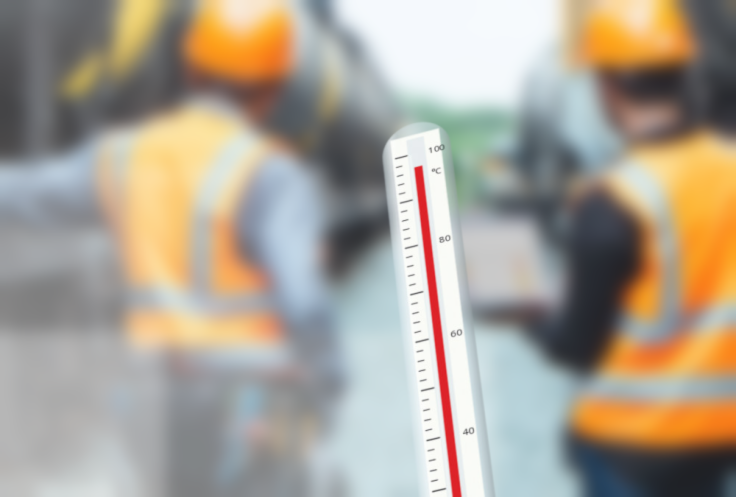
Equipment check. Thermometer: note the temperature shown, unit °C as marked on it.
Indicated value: 97 °C
